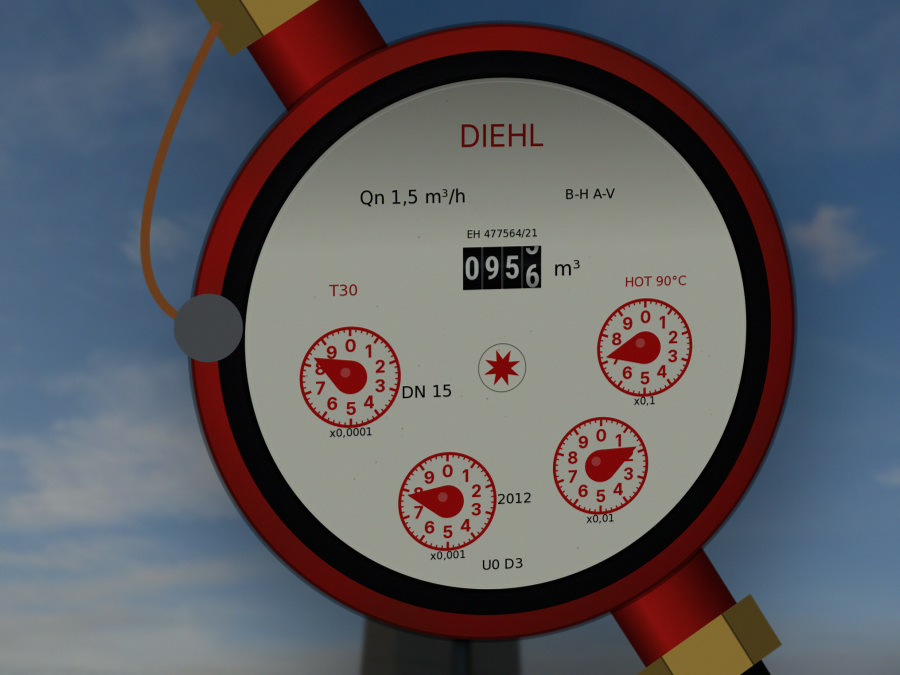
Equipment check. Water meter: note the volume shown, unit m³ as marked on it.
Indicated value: 955.7178 m³
